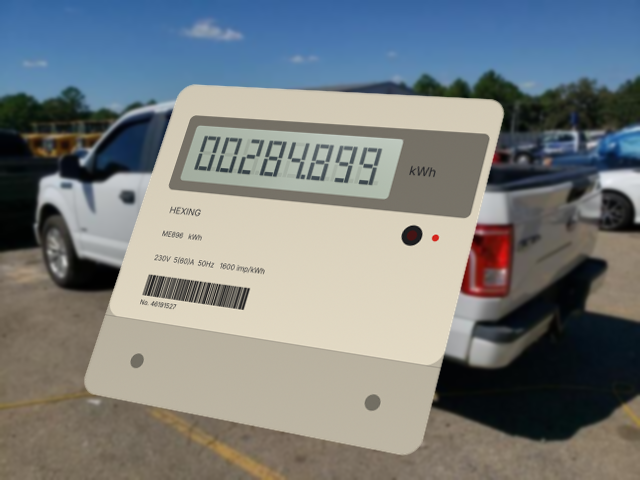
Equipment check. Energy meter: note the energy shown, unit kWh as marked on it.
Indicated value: 284.899 kWh
